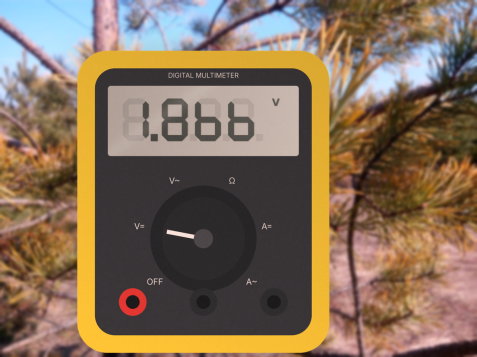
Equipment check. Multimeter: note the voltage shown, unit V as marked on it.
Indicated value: 1.866 V
